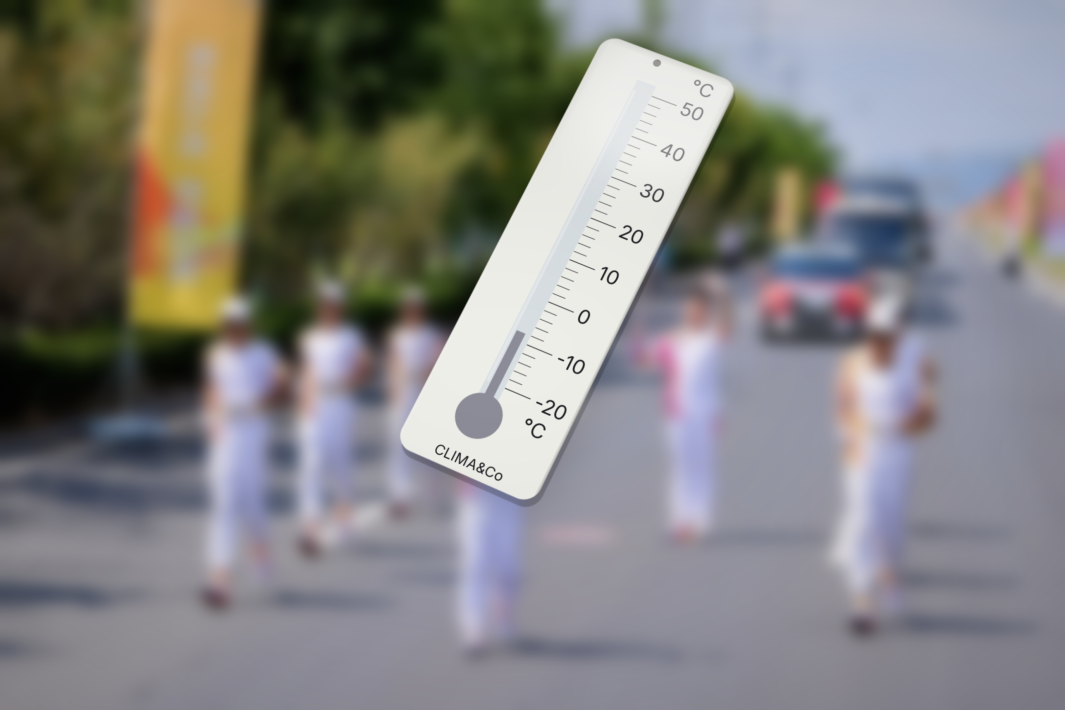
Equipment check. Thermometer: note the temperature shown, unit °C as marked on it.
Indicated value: -8 °C
